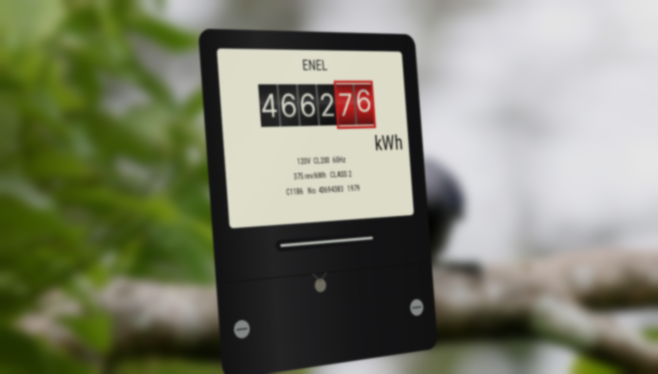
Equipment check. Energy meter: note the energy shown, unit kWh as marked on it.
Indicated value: 4662.76 kWh
